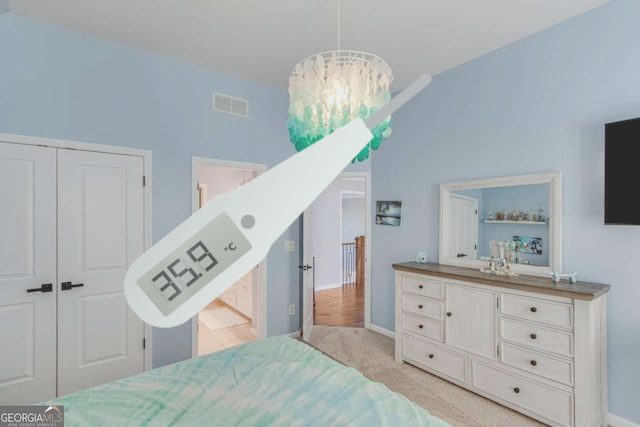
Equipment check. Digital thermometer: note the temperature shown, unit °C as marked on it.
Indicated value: 35.9 °C
